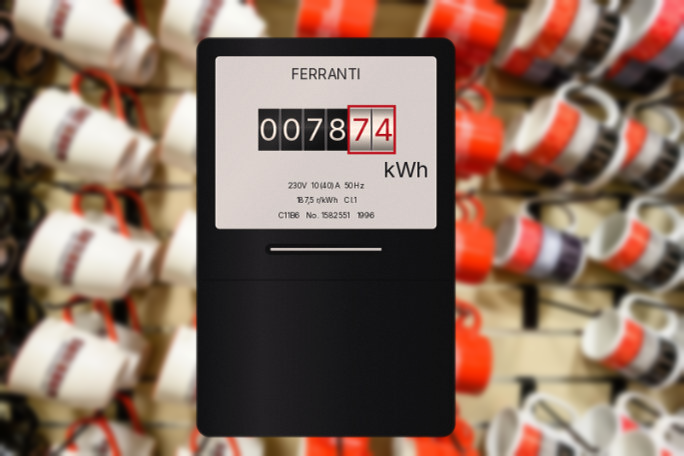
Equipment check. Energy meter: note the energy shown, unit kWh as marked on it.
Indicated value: 78.74 kWh
